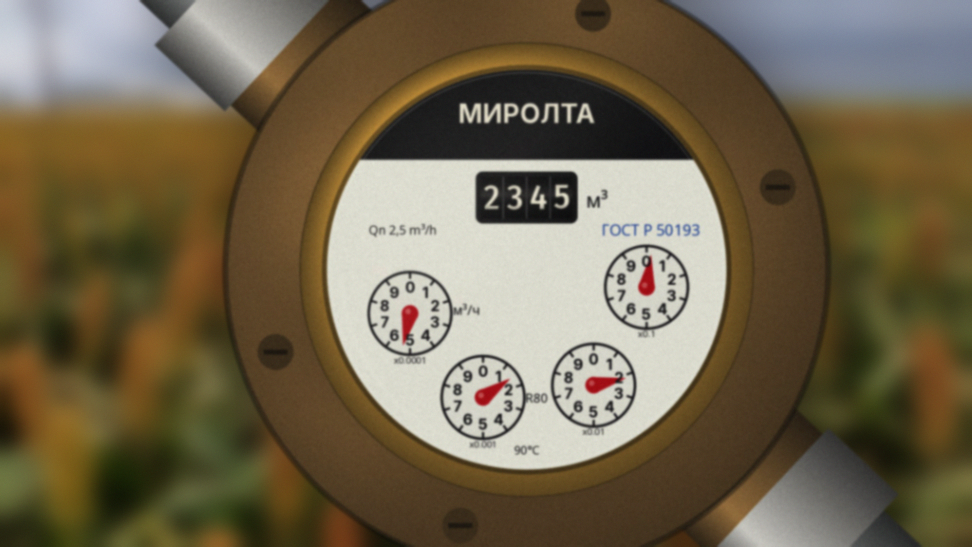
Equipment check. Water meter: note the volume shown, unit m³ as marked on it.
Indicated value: 2345.0215 m³
